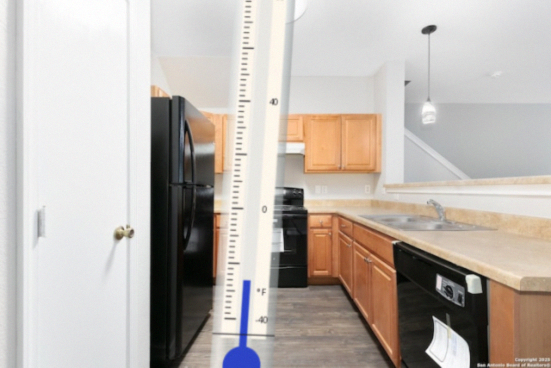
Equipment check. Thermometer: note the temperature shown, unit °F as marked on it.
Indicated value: -26 °F
